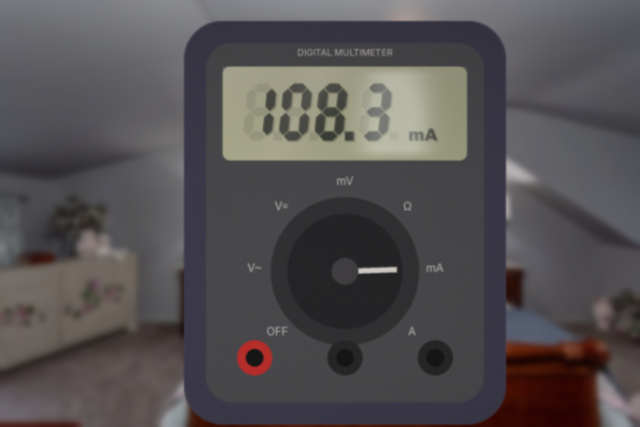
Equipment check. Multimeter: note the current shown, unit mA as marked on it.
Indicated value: 108.3 mA
